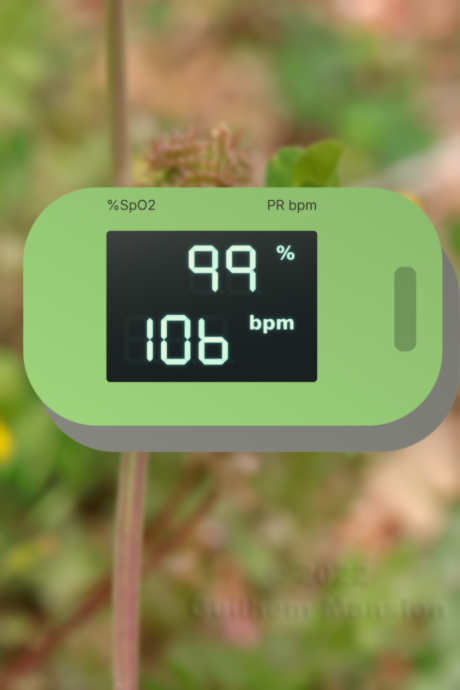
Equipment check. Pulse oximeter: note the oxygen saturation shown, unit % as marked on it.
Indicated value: 99 %
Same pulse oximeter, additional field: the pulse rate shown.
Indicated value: 106 bpm
